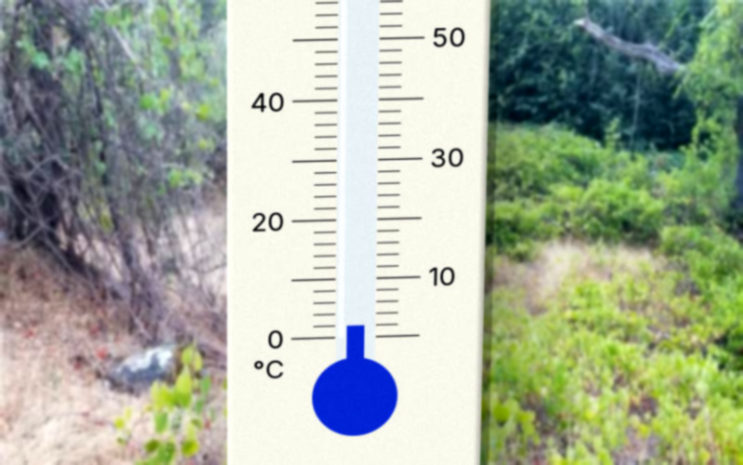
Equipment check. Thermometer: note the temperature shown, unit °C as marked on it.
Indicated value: 2 °C
